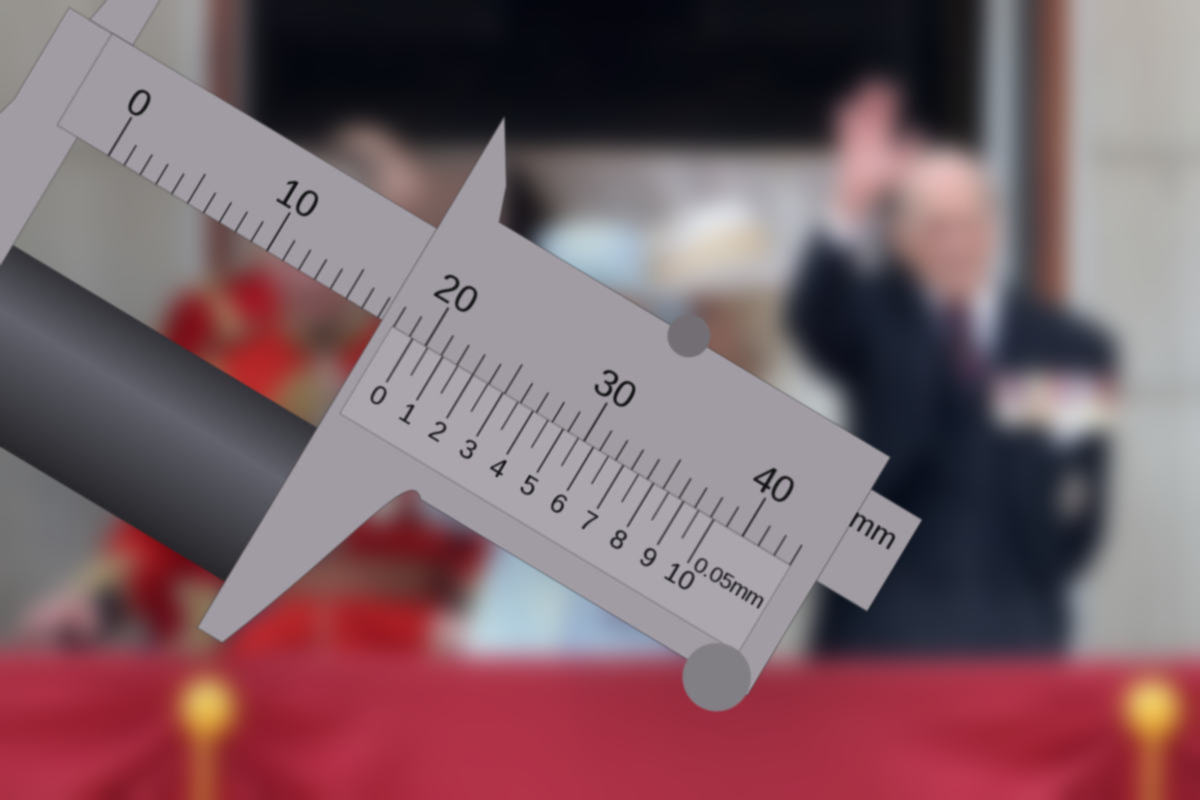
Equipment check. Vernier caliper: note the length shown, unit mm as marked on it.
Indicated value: 19.2 mm
